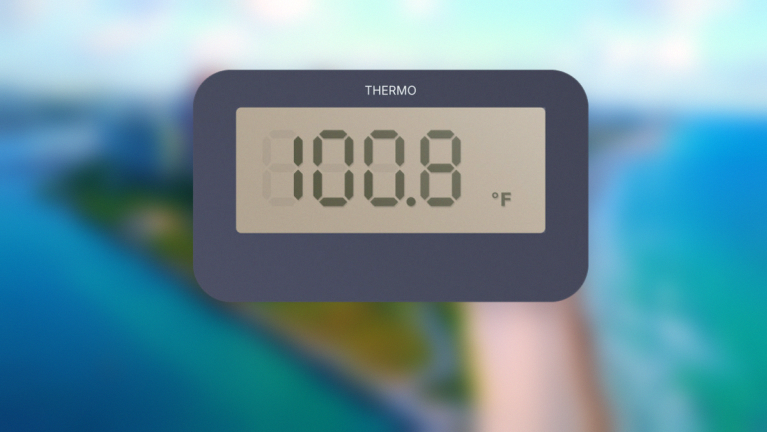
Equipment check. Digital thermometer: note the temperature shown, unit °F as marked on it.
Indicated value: 100.8 °F
